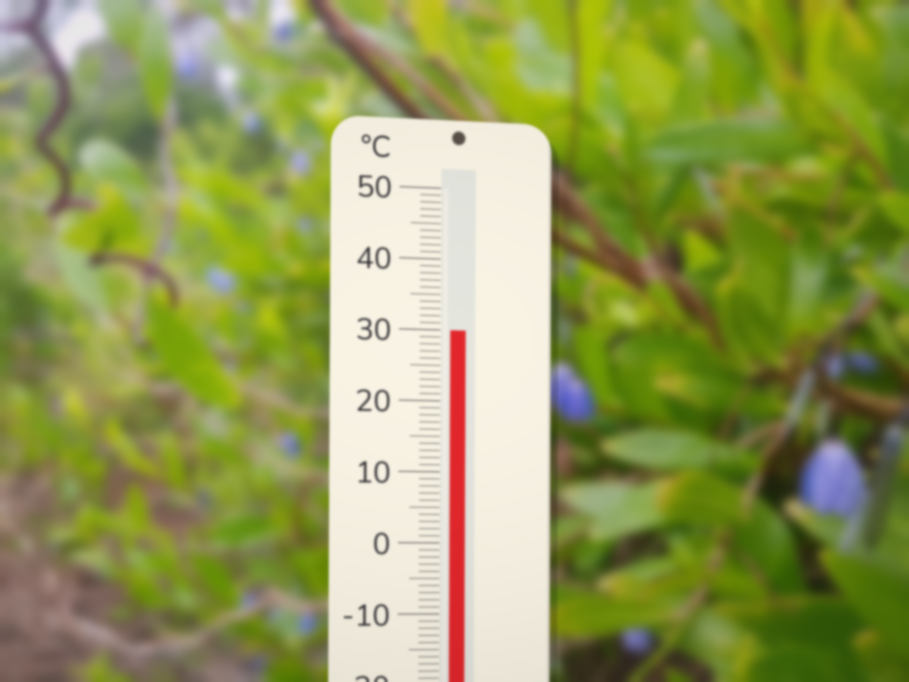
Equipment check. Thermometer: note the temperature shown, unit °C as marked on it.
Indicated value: 30 °C
